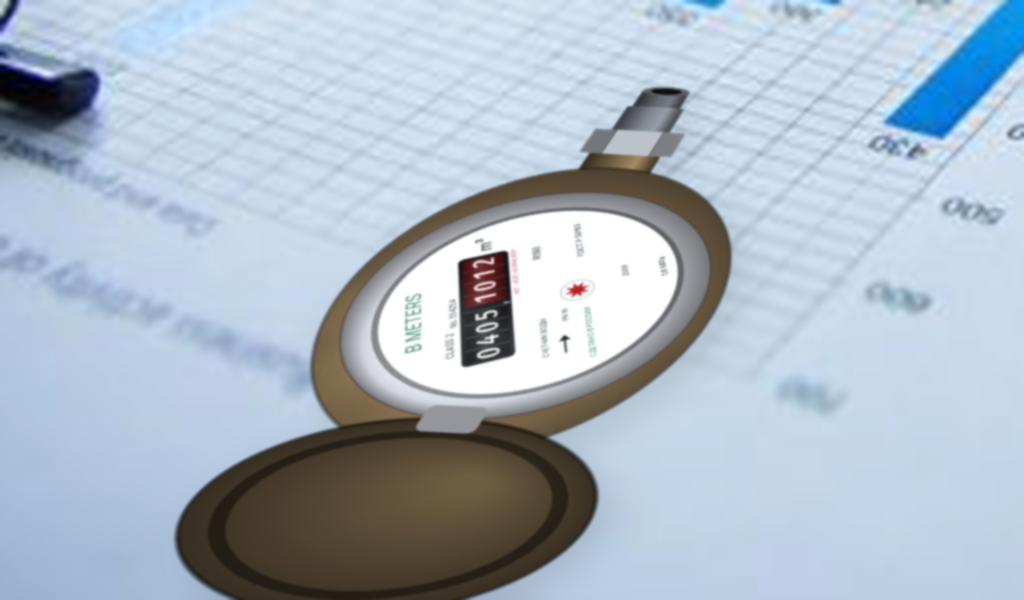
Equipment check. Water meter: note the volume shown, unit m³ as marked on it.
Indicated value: 405.1012 m³
